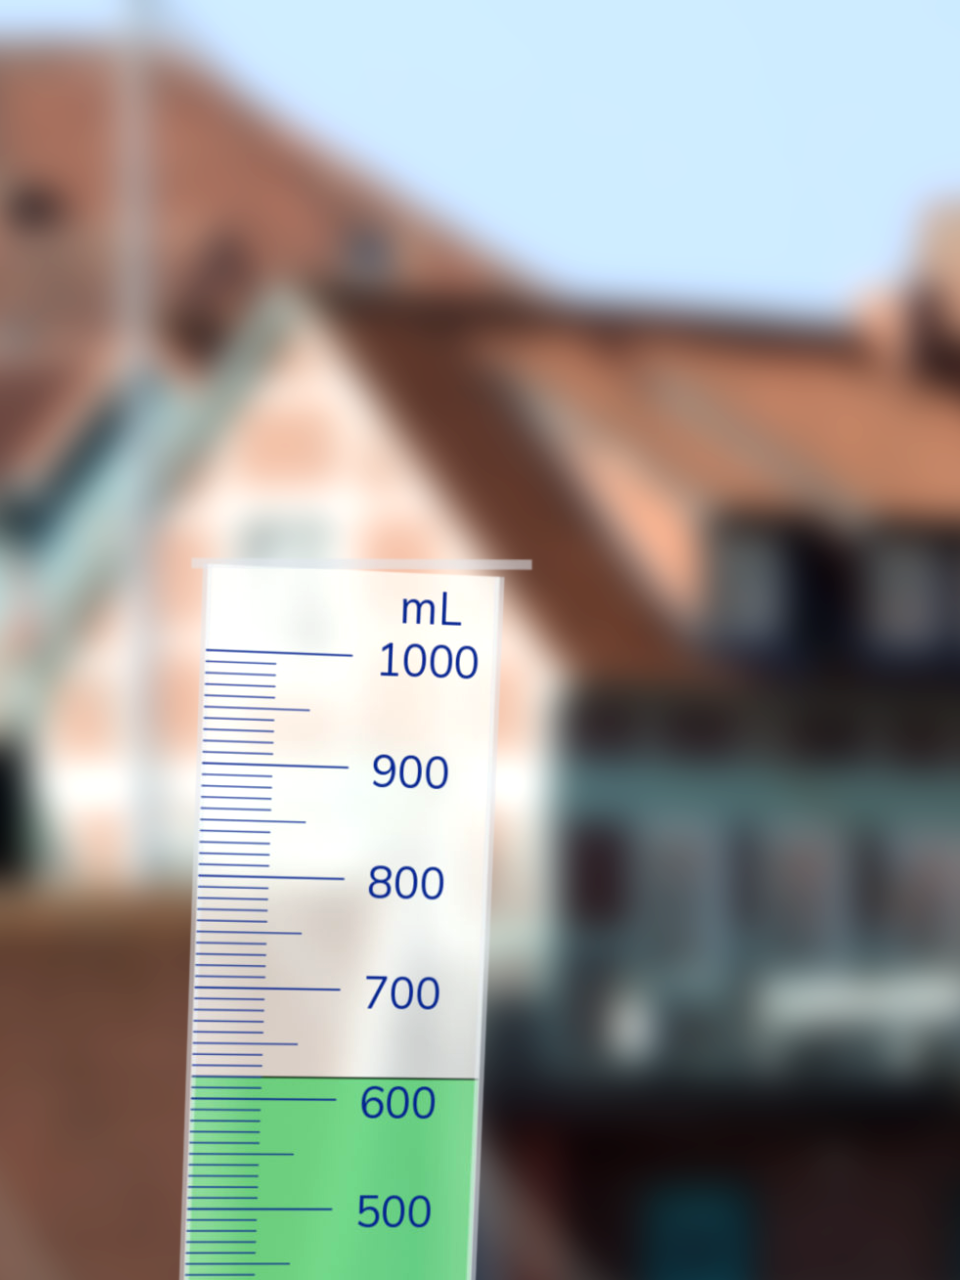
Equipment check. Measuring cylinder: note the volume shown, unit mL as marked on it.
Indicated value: 620 mL
